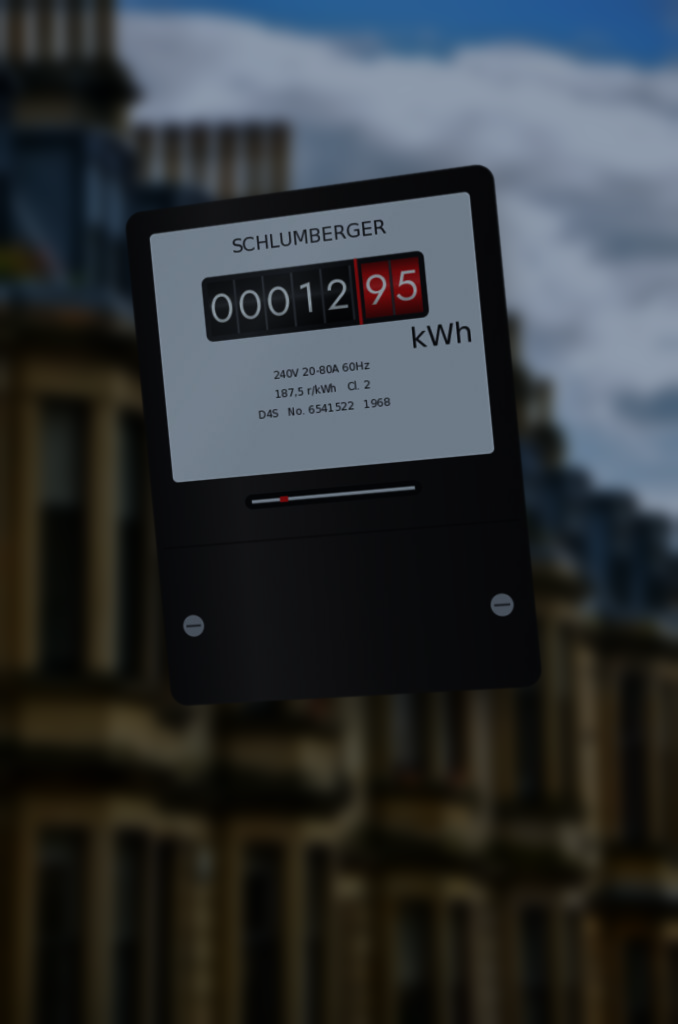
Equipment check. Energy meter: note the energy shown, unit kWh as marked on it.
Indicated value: 12.95 kWh
